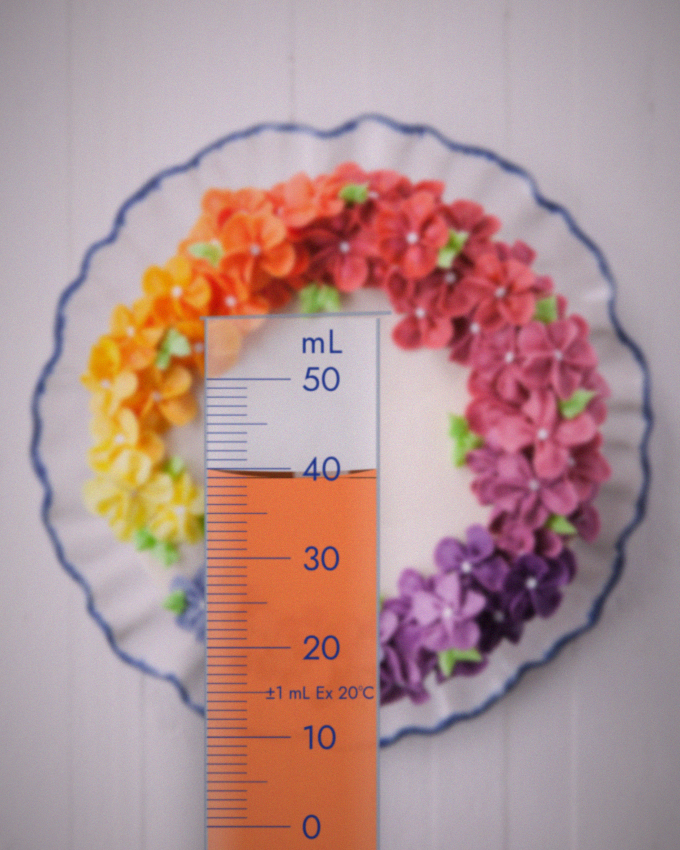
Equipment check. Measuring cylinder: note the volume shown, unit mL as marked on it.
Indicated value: 39 mL
